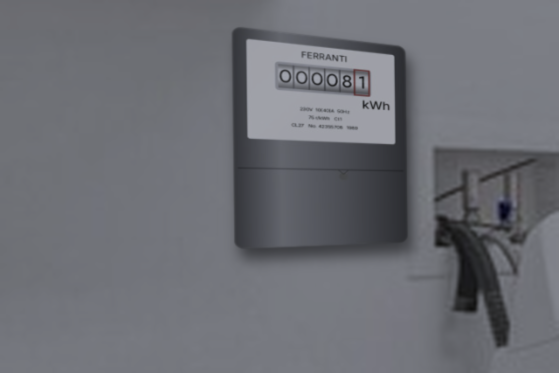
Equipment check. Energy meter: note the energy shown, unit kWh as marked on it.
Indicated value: 8.1 kWh
